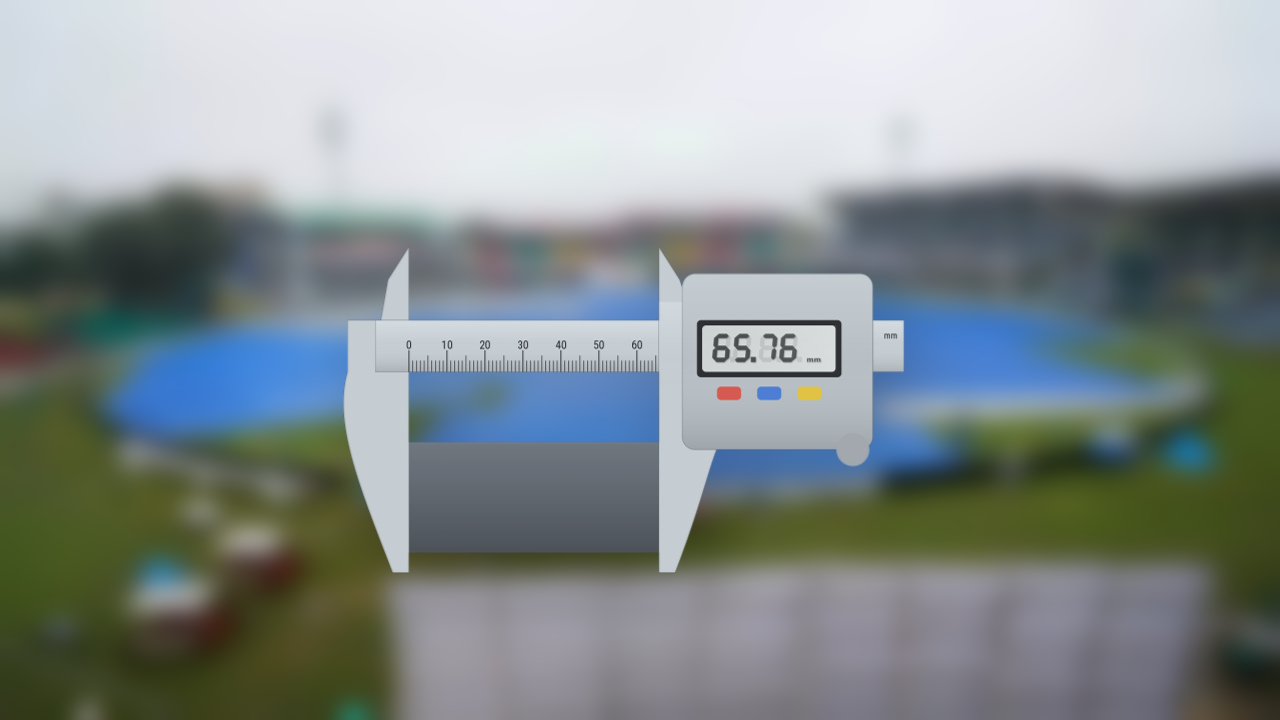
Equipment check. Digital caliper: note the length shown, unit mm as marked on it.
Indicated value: 65.76 mm
